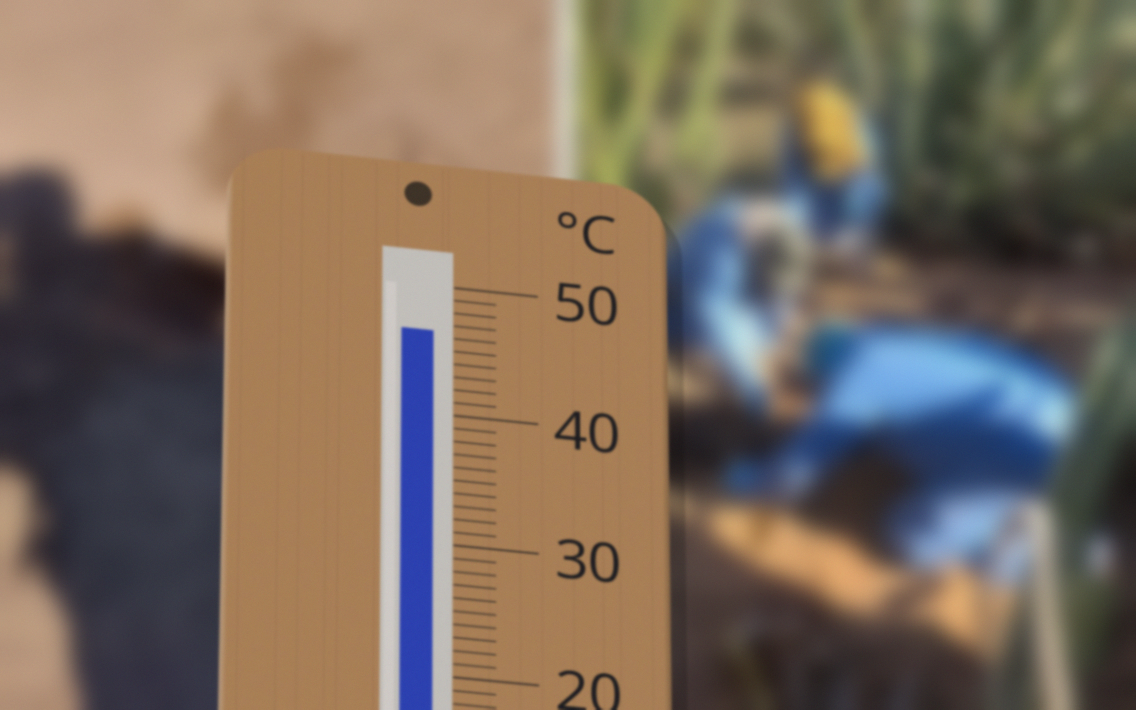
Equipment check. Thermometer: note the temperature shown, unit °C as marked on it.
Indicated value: 46.5 °C
